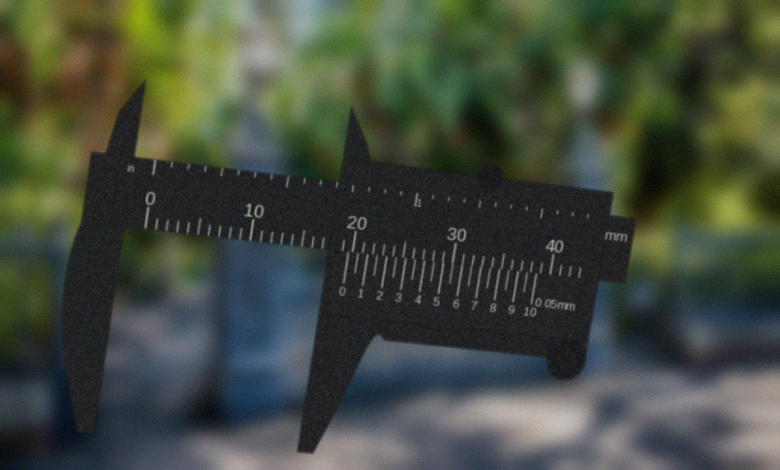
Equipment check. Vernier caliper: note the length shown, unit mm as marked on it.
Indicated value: 19.6 mm
